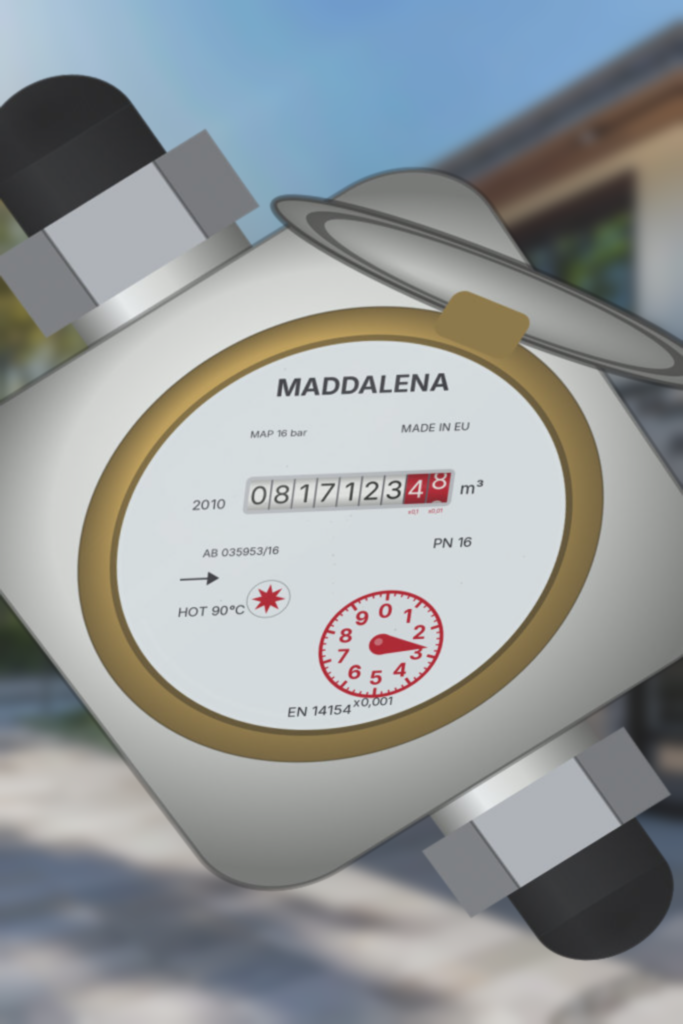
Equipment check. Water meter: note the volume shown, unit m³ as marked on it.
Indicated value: 817123.482 m³
